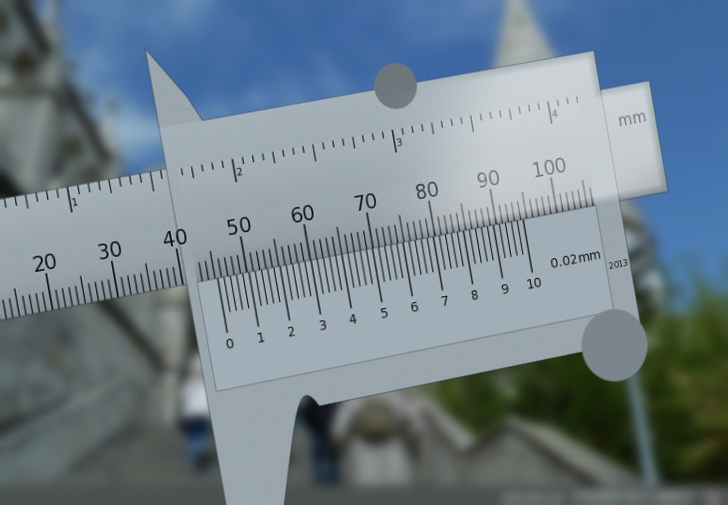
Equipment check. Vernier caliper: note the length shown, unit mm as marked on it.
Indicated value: 45.4 mm
